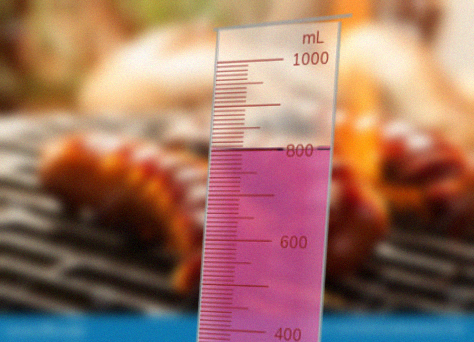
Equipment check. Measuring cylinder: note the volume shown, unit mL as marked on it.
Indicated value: 800 mL
